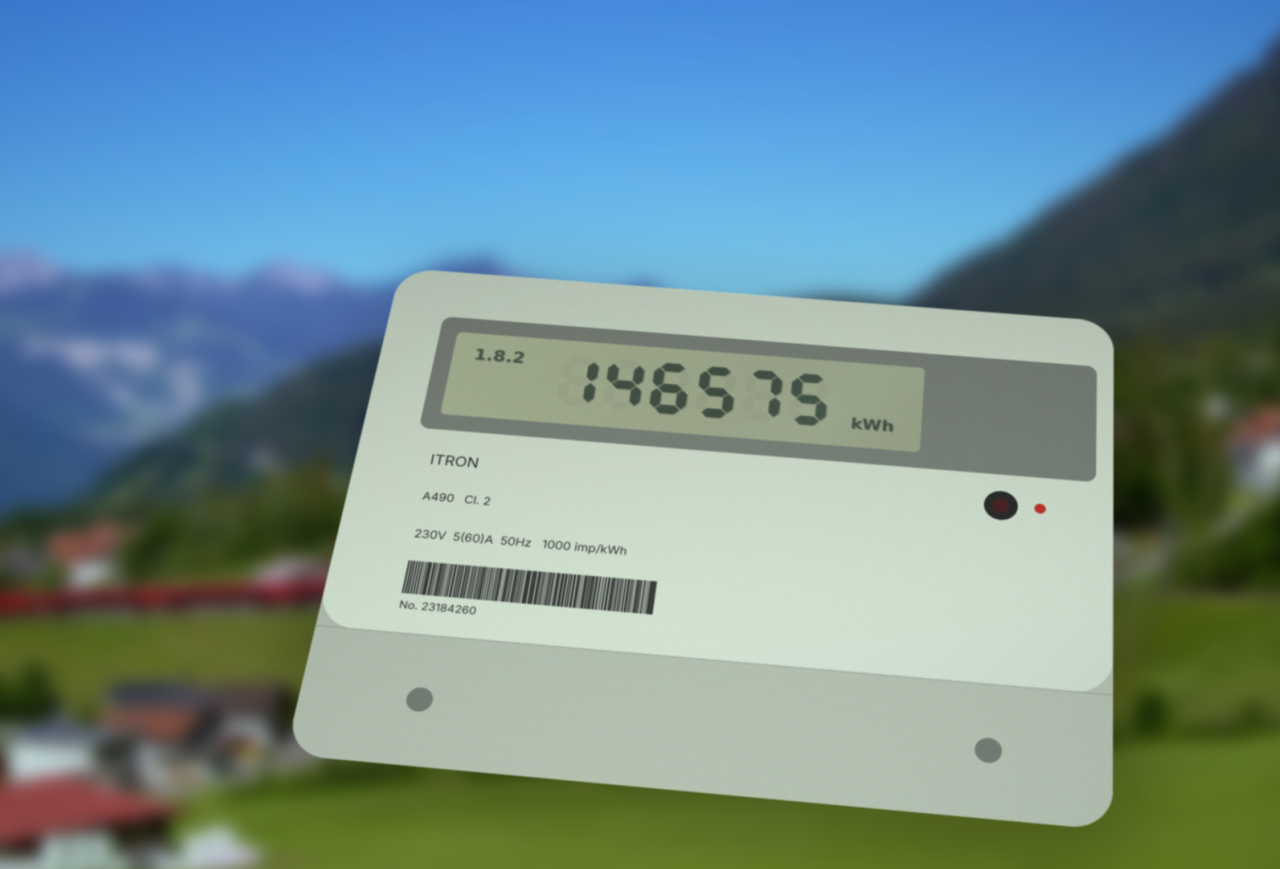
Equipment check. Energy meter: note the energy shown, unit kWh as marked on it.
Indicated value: 146575 kWh
